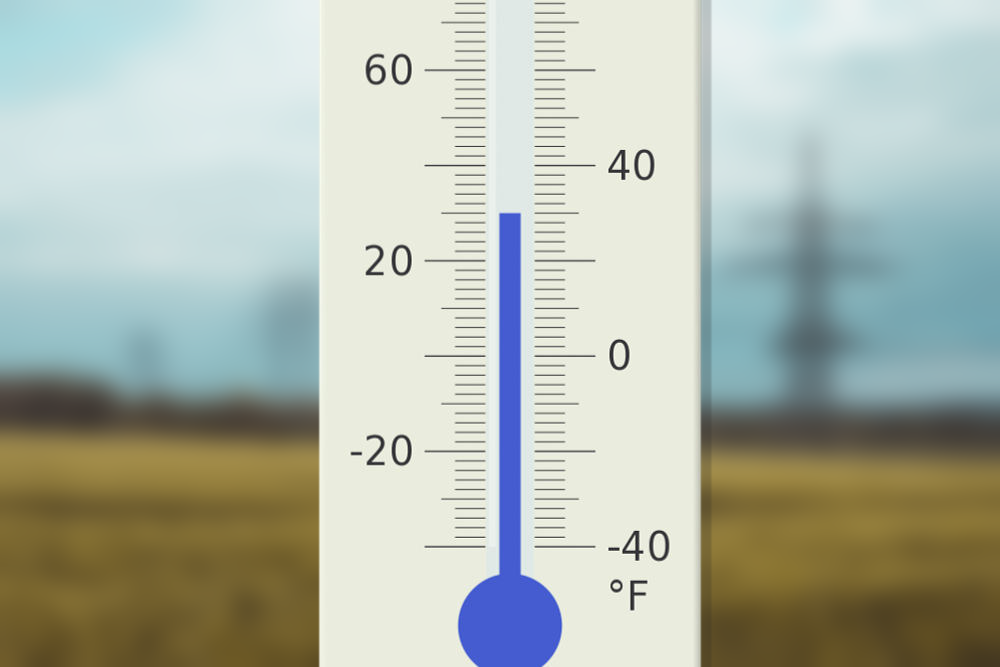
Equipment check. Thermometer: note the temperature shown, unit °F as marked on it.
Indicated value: 30 °F
